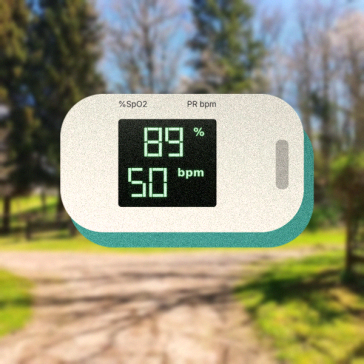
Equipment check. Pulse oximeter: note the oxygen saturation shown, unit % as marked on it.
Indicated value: 89 %
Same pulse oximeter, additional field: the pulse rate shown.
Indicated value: 50 bpm
